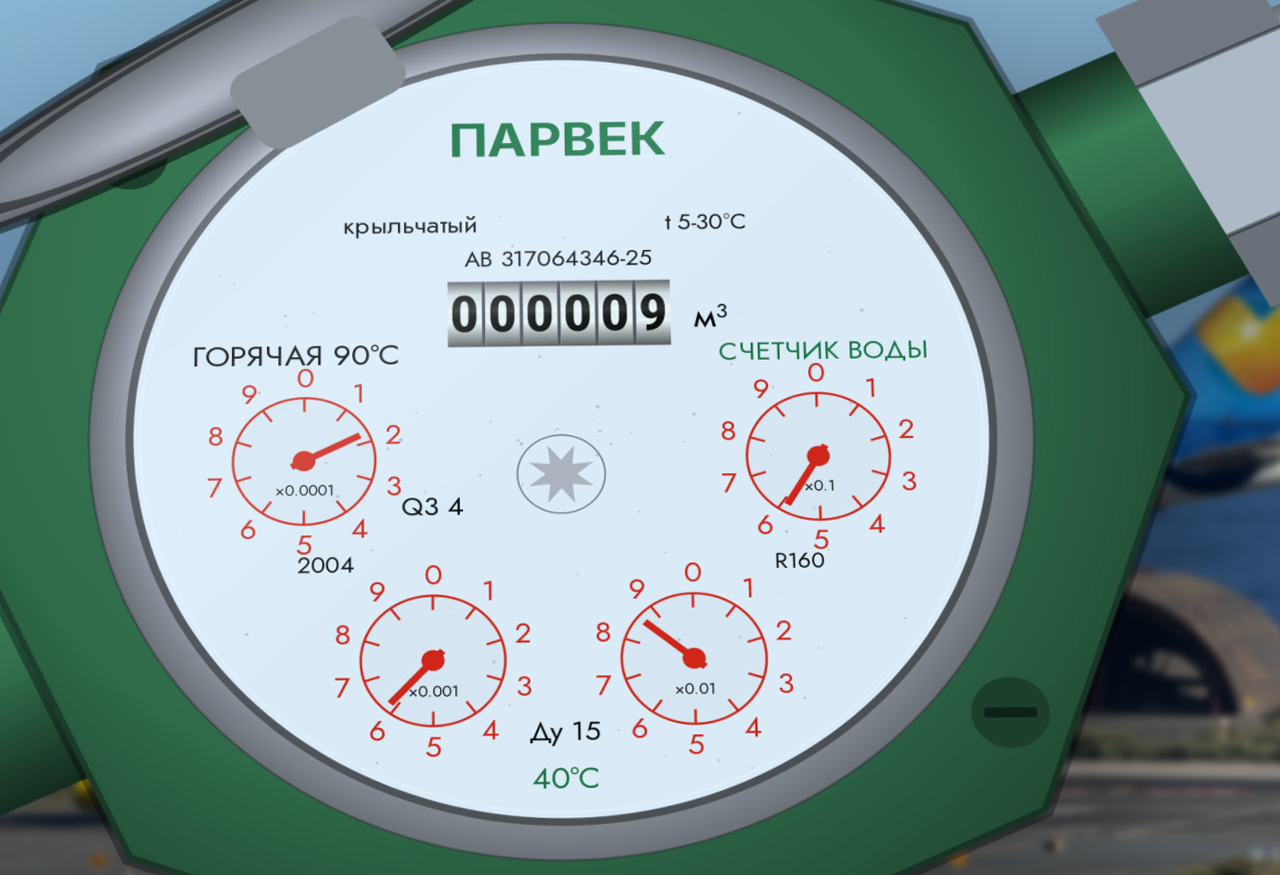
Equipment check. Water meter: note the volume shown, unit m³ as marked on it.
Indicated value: 9.5861 m³
